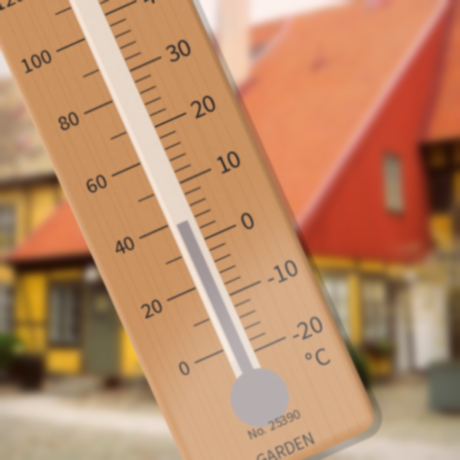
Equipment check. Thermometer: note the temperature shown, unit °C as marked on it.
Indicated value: 4 °C
